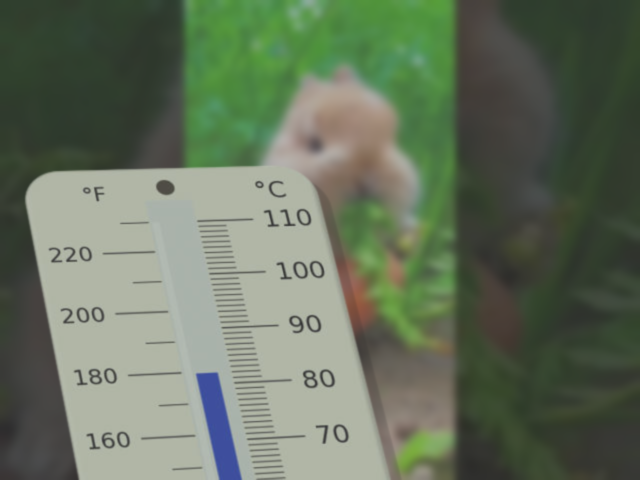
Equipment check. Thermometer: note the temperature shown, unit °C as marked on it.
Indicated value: 82 °C
